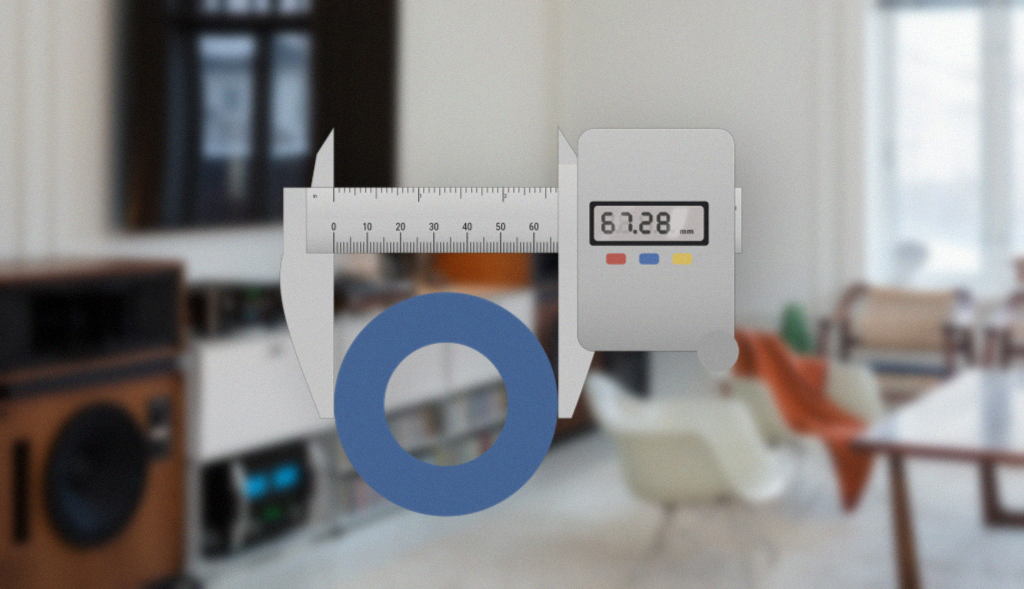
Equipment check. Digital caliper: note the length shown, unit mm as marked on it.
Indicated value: 67.28 mm
